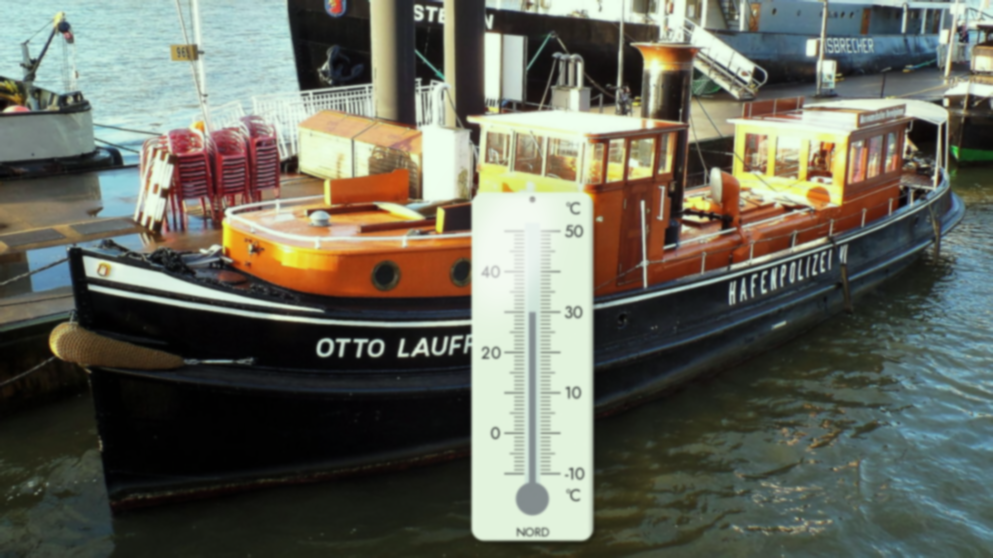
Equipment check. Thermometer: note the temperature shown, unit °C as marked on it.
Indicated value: 30 °C
